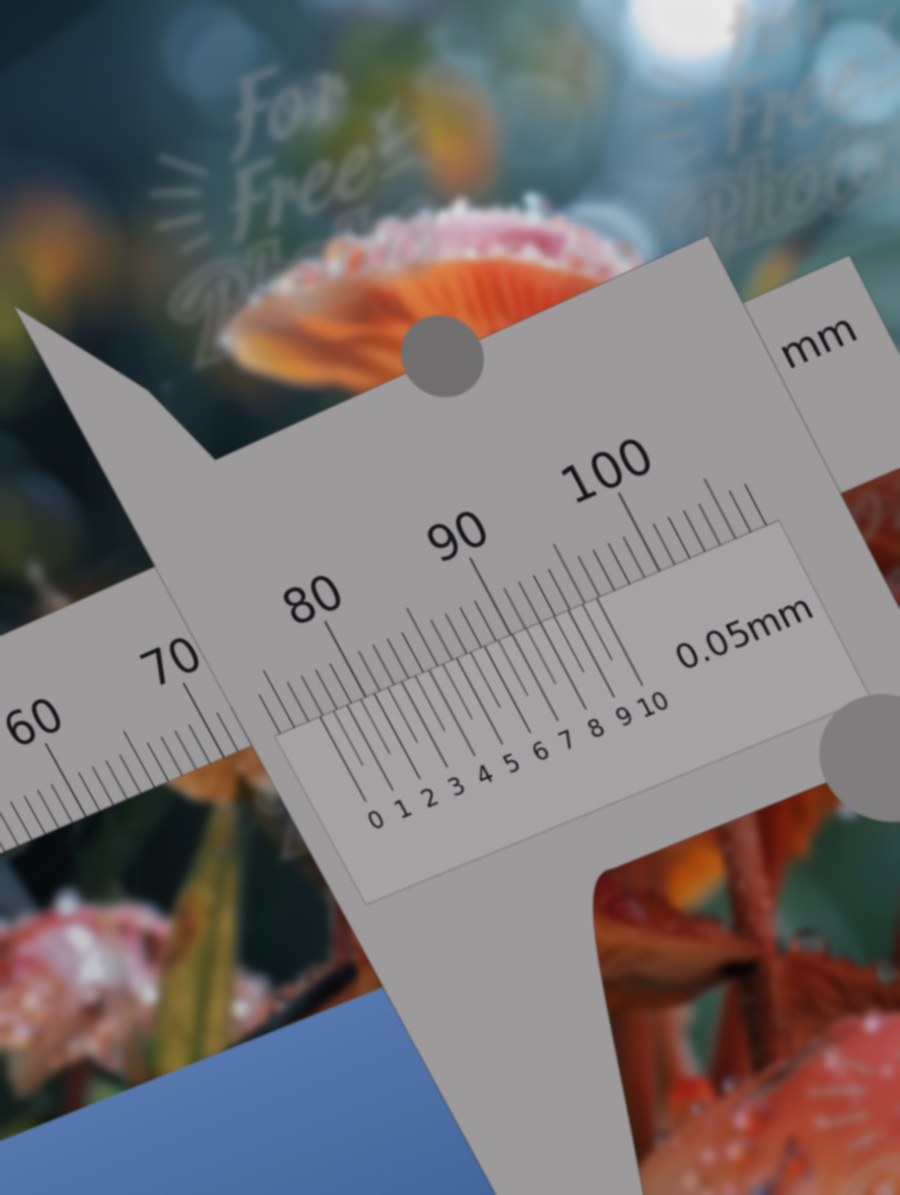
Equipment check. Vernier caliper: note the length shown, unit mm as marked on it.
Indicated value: 76.8 mm
